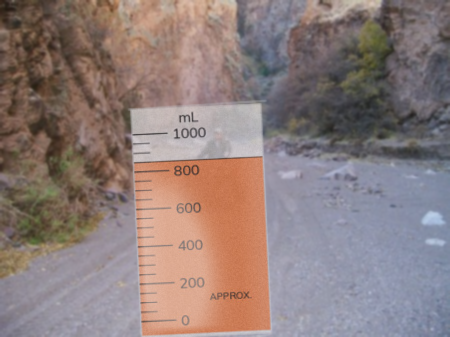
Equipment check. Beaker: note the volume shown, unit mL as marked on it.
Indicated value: 850 mL
